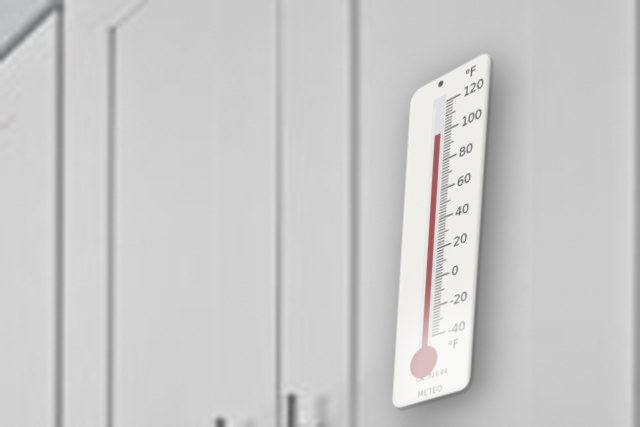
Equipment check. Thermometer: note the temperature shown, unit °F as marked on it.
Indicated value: 100 °F
